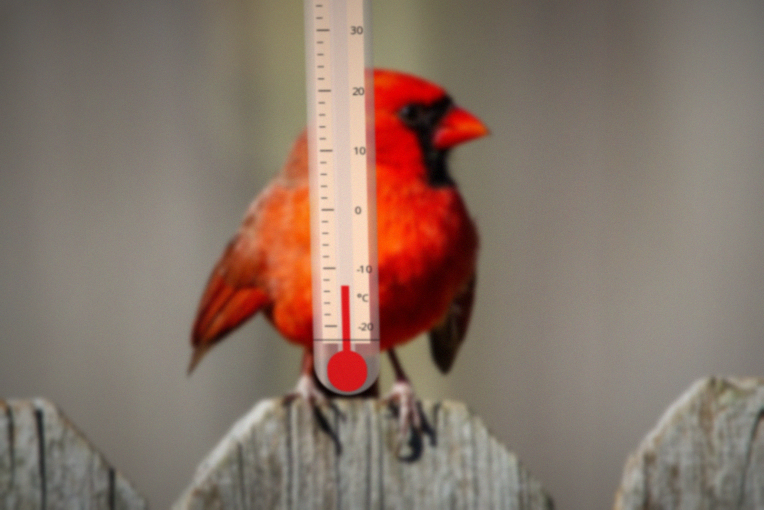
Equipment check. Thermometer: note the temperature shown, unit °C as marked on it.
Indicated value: -13 °C
